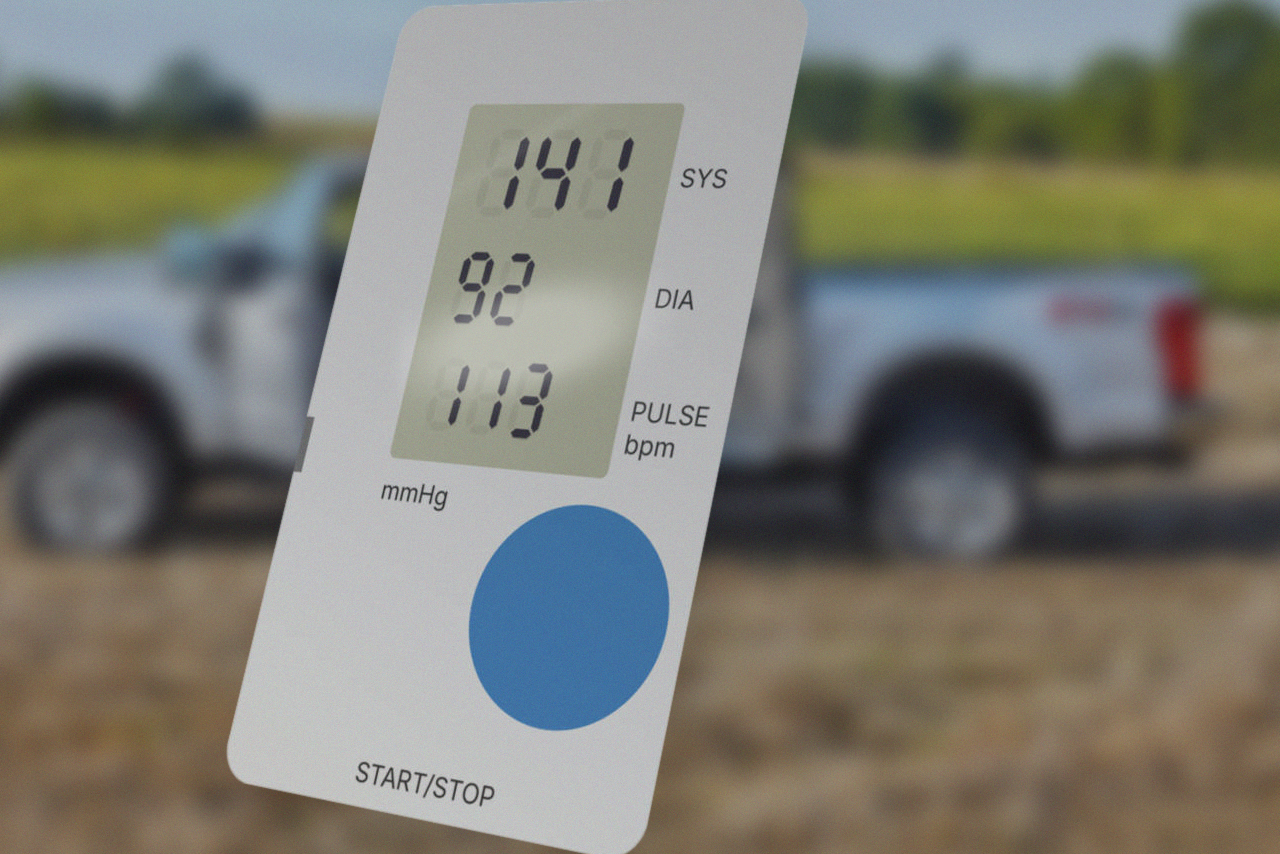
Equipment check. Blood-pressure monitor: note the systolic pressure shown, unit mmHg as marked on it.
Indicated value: 141 mmHg
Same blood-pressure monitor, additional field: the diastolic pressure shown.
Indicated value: 92 mmHg
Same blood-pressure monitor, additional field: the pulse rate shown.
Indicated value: 113 bpm
